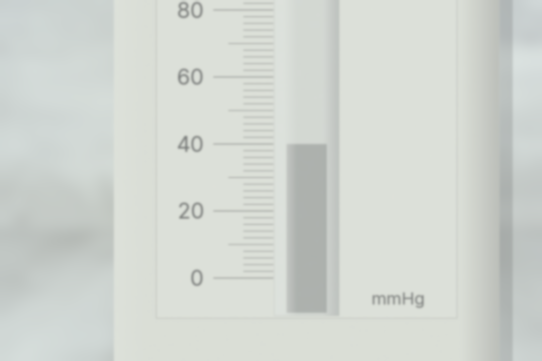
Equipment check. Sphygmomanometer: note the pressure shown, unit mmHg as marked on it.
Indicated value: 40 mmHg
